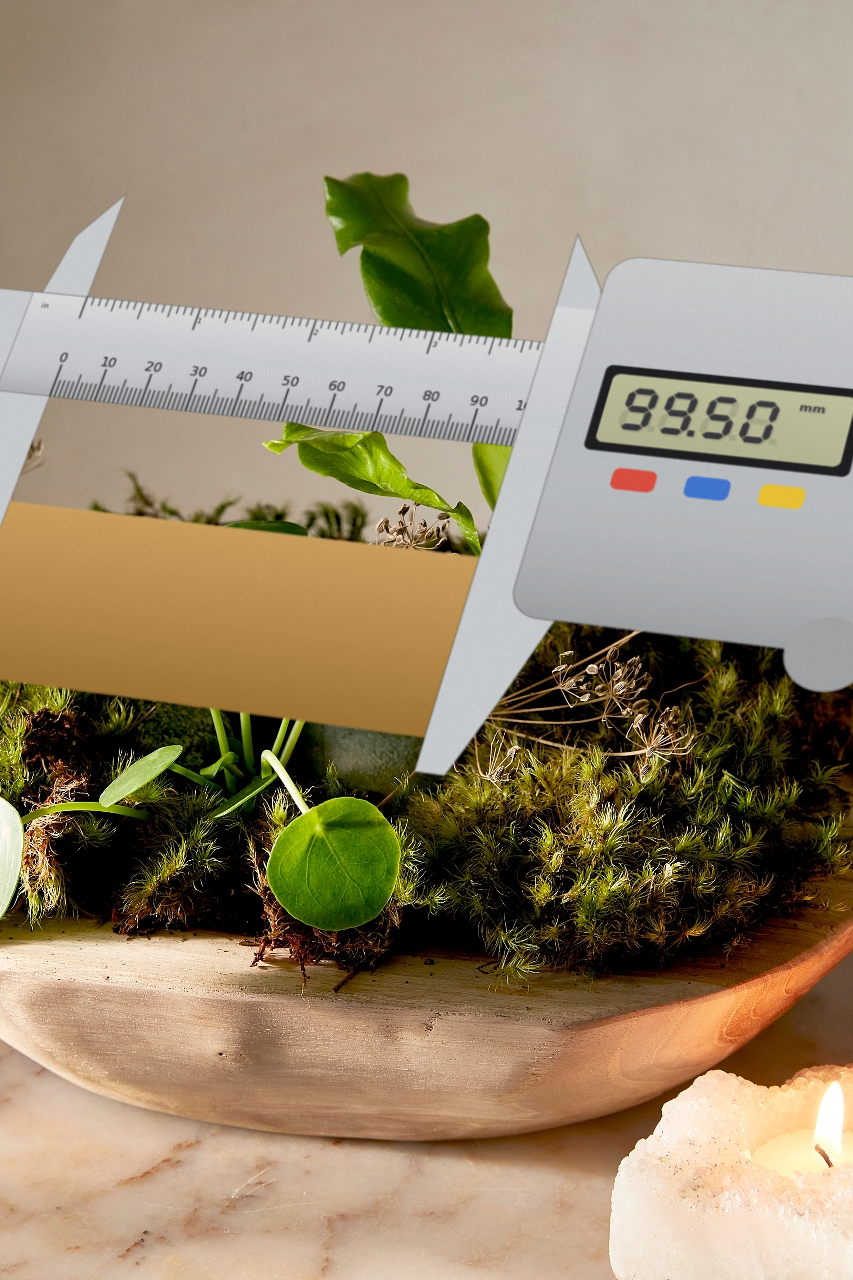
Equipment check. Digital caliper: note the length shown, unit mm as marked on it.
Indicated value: 99.50 mm
